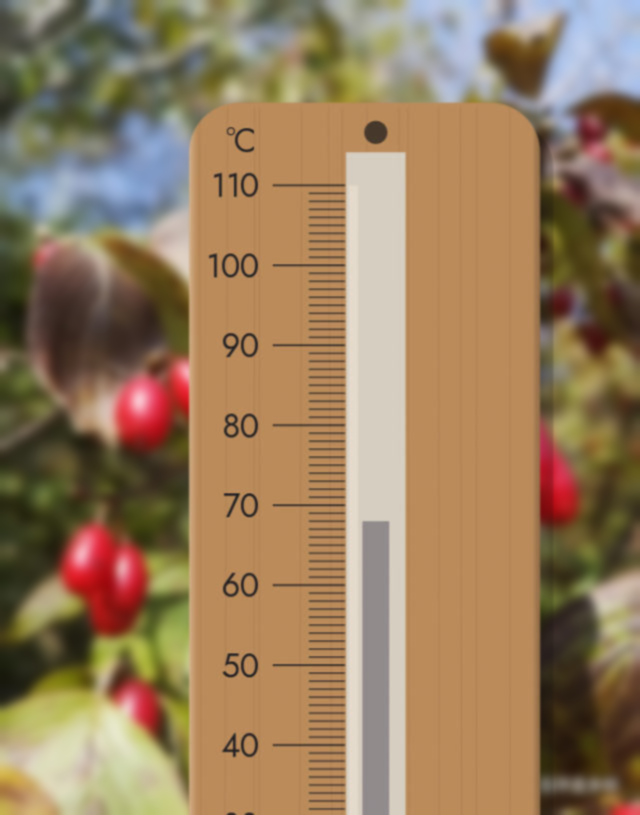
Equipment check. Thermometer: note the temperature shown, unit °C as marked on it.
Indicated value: 68 °C
